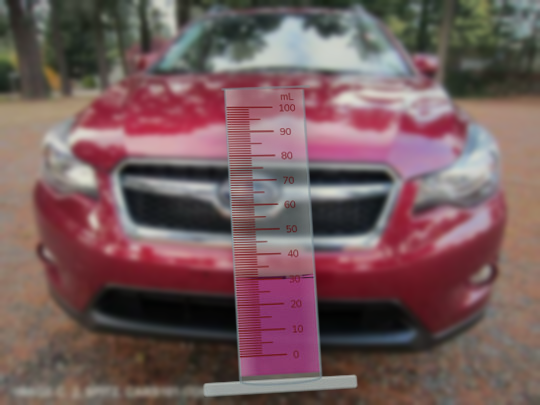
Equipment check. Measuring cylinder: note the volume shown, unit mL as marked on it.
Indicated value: 30 mL
